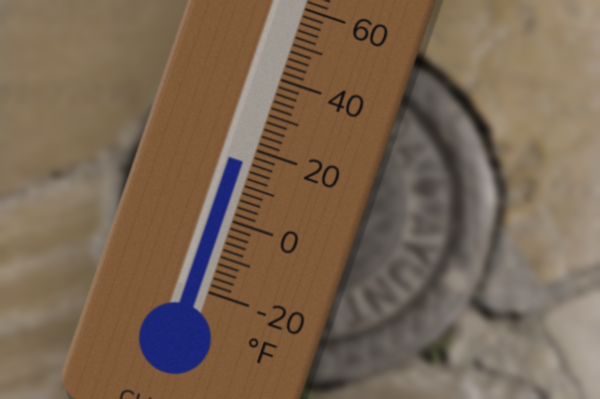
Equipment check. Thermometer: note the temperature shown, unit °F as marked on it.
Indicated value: 16 °F
